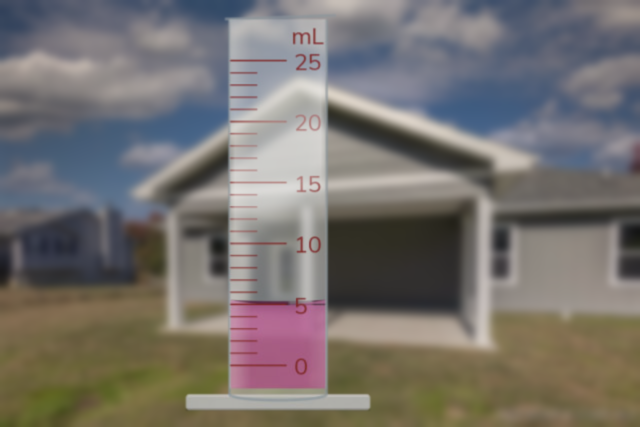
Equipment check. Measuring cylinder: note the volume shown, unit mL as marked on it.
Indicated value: 5 mL
